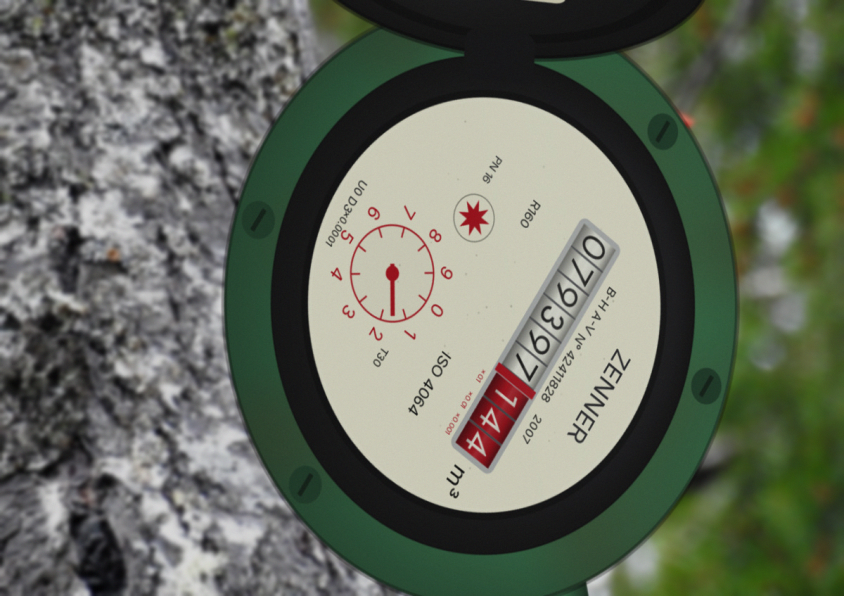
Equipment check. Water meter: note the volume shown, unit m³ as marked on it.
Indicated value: 79397.1441 m³
